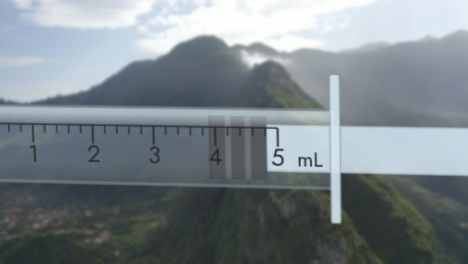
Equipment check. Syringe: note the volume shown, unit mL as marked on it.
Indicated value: 3.9 mL
